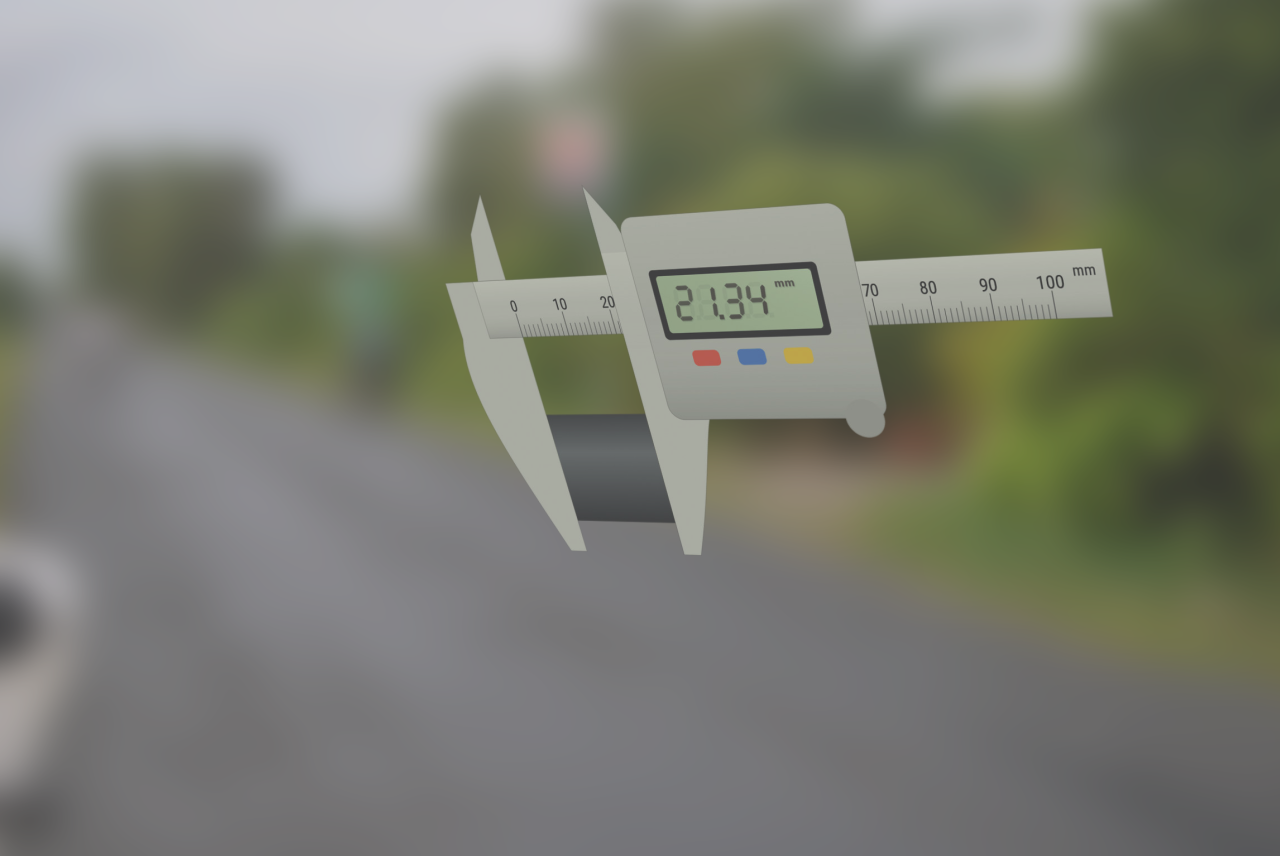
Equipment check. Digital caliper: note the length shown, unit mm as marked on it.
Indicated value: 21.34 mm
